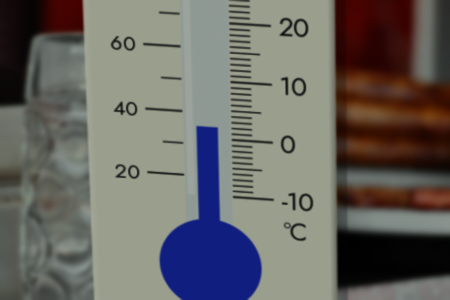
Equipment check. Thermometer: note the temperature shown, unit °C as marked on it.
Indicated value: 2 °C
